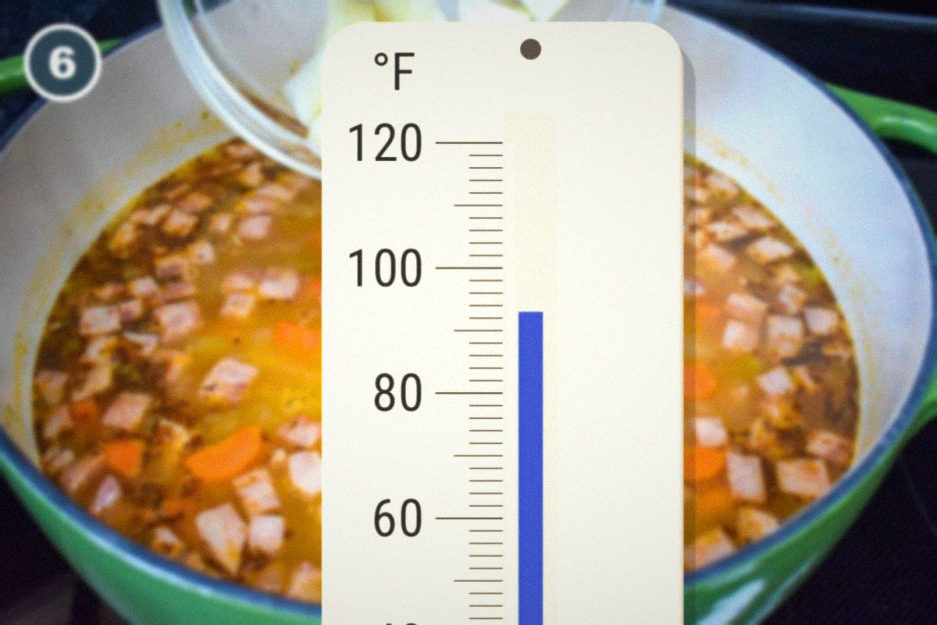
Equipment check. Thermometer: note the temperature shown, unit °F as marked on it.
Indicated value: 93 °F
